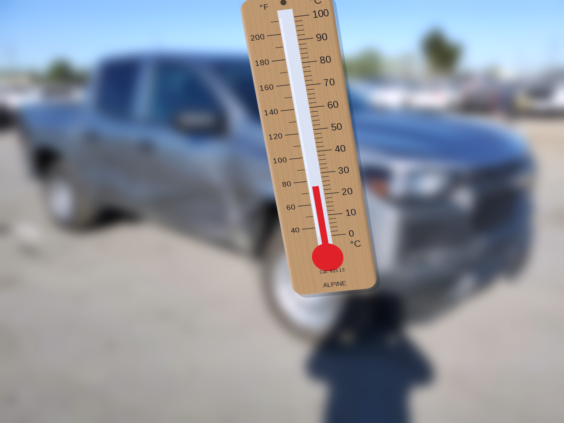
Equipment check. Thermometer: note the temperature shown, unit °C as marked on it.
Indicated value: 24 °C
